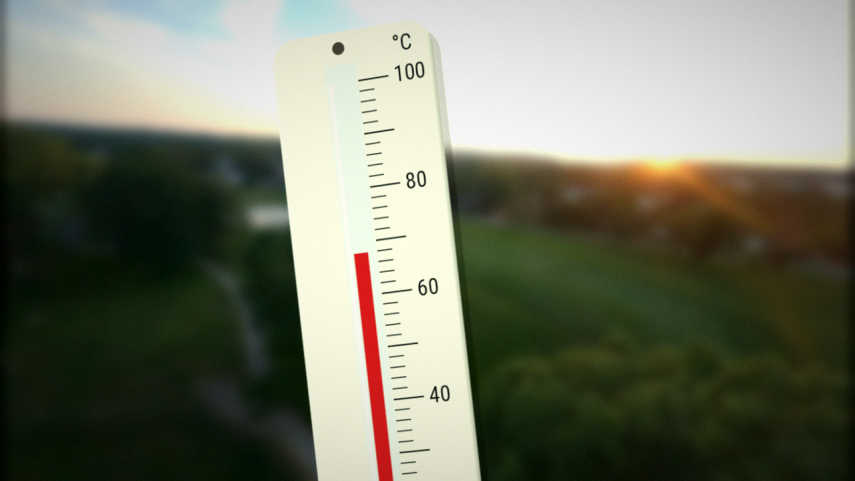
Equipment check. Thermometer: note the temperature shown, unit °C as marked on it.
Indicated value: 68 °C
